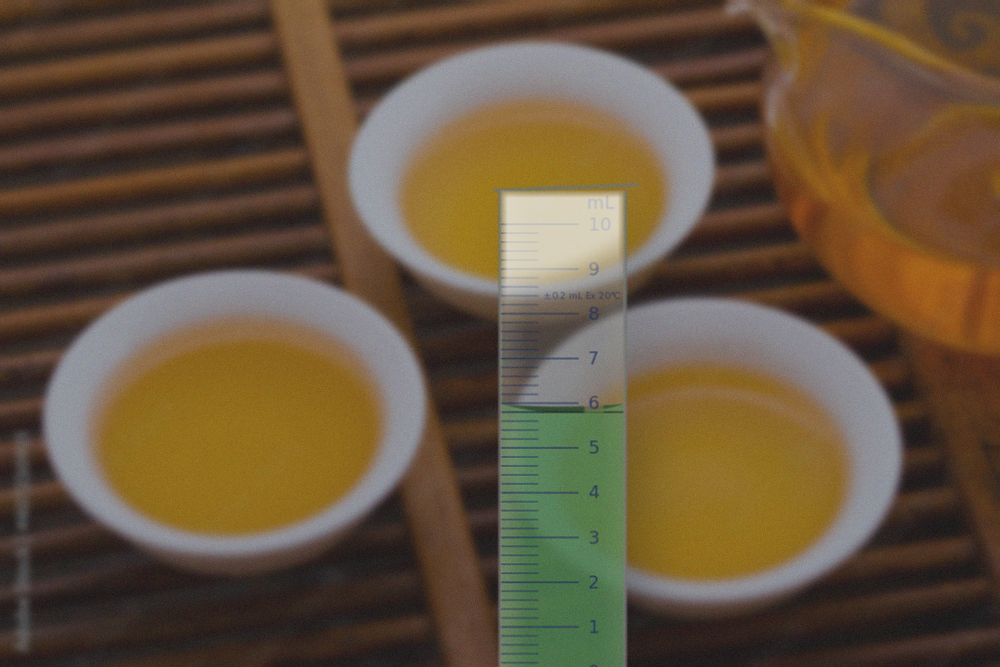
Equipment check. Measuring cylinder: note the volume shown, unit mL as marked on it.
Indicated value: 5.8 mL
